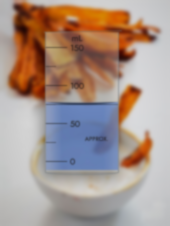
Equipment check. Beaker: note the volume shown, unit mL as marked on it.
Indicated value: 75 mL
